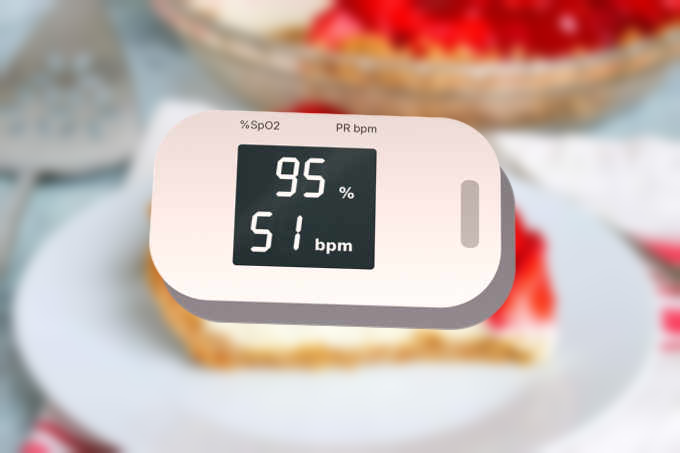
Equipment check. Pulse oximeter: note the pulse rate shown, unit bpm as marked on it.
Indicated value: 51 bpm
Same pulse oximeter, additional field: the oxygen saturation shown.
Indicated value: 95 %
